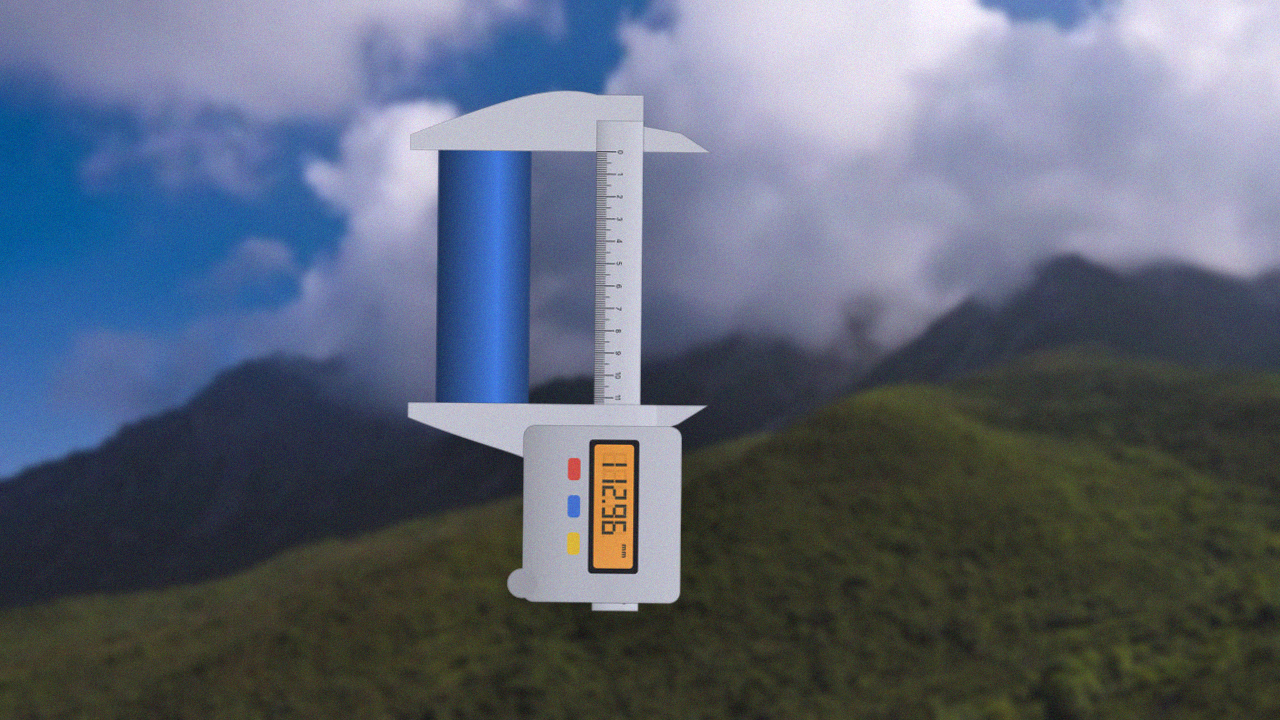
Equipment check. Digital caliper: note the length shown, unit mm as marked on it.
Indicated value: 112.96 mm
